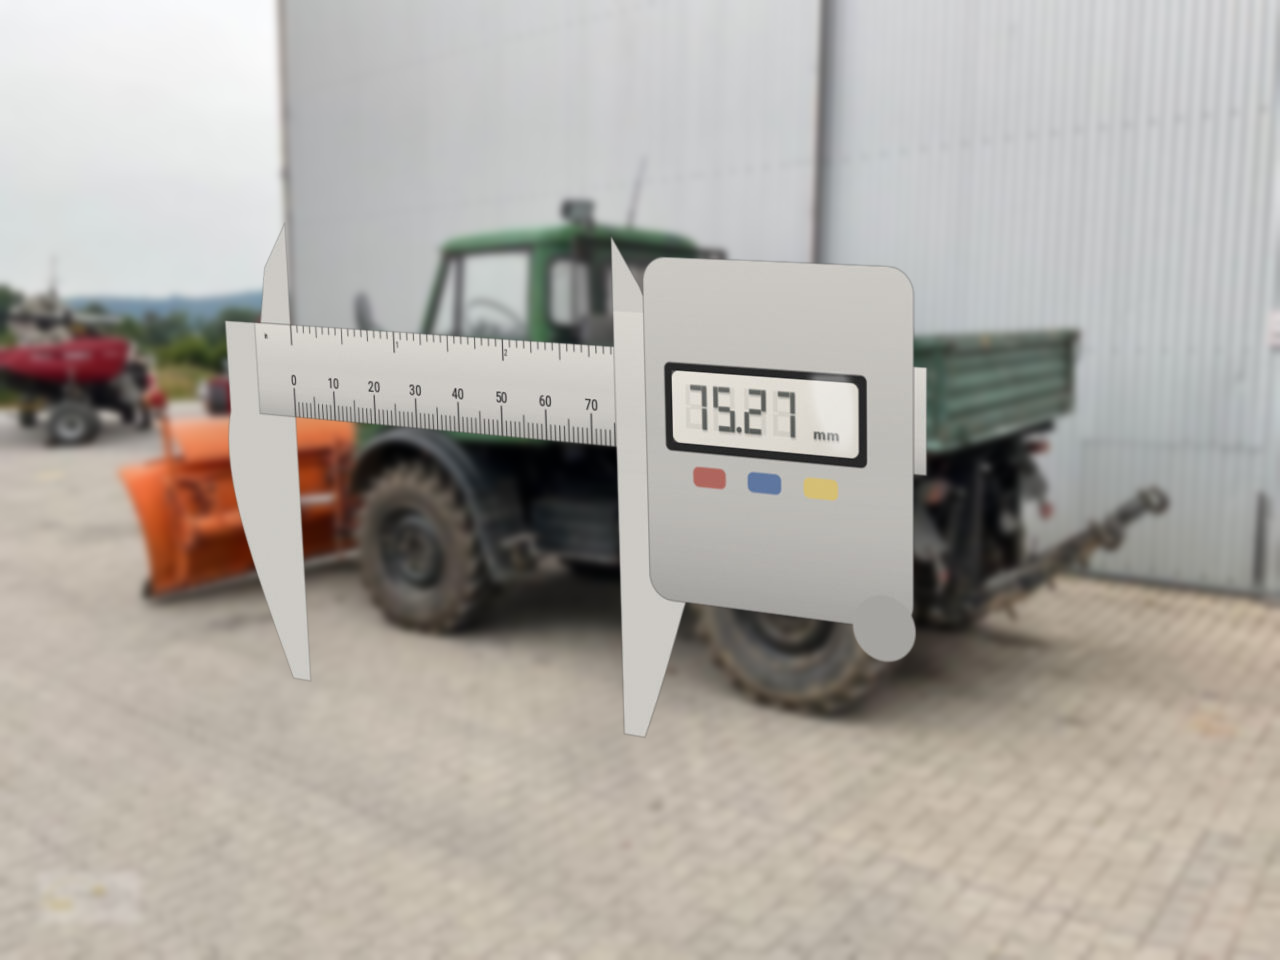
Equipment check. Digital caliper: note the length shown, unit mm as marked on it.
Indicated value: 75.27 mm
